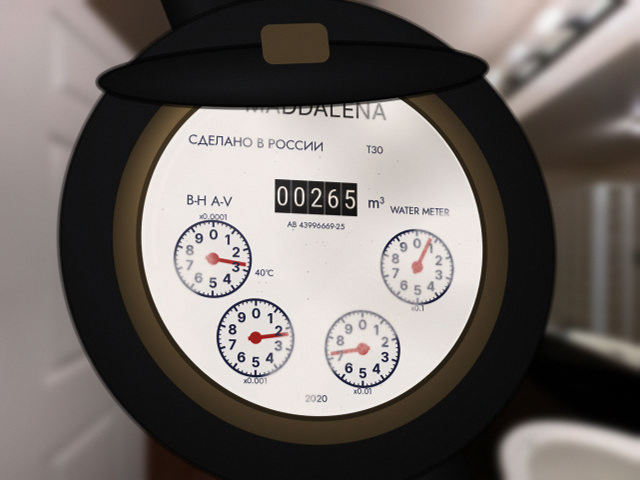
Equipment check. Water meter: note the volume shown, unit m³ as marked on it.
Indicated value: 265.0722 m³
